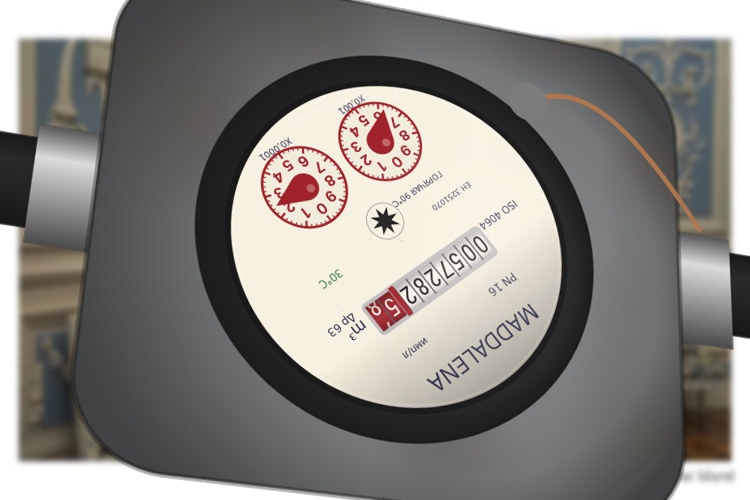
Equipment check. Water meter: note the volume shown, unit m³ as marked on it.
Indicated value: 57282.5762 m³
